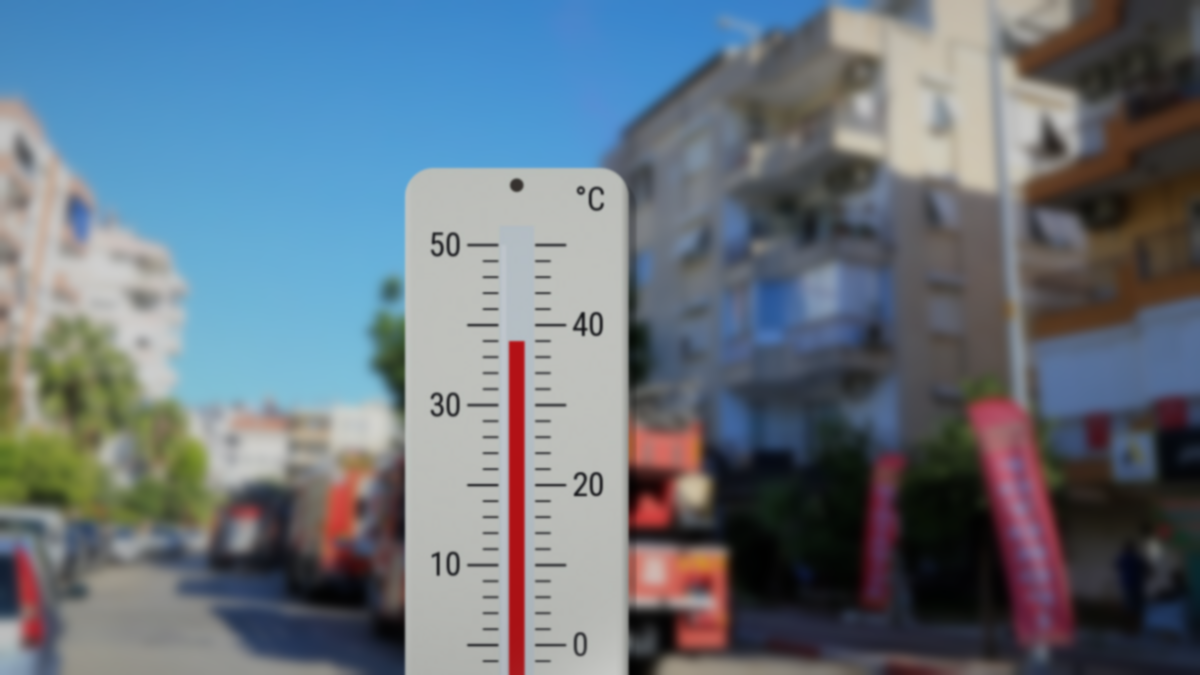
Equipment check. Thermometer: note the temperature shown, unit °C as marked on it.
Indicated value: 38 °C
